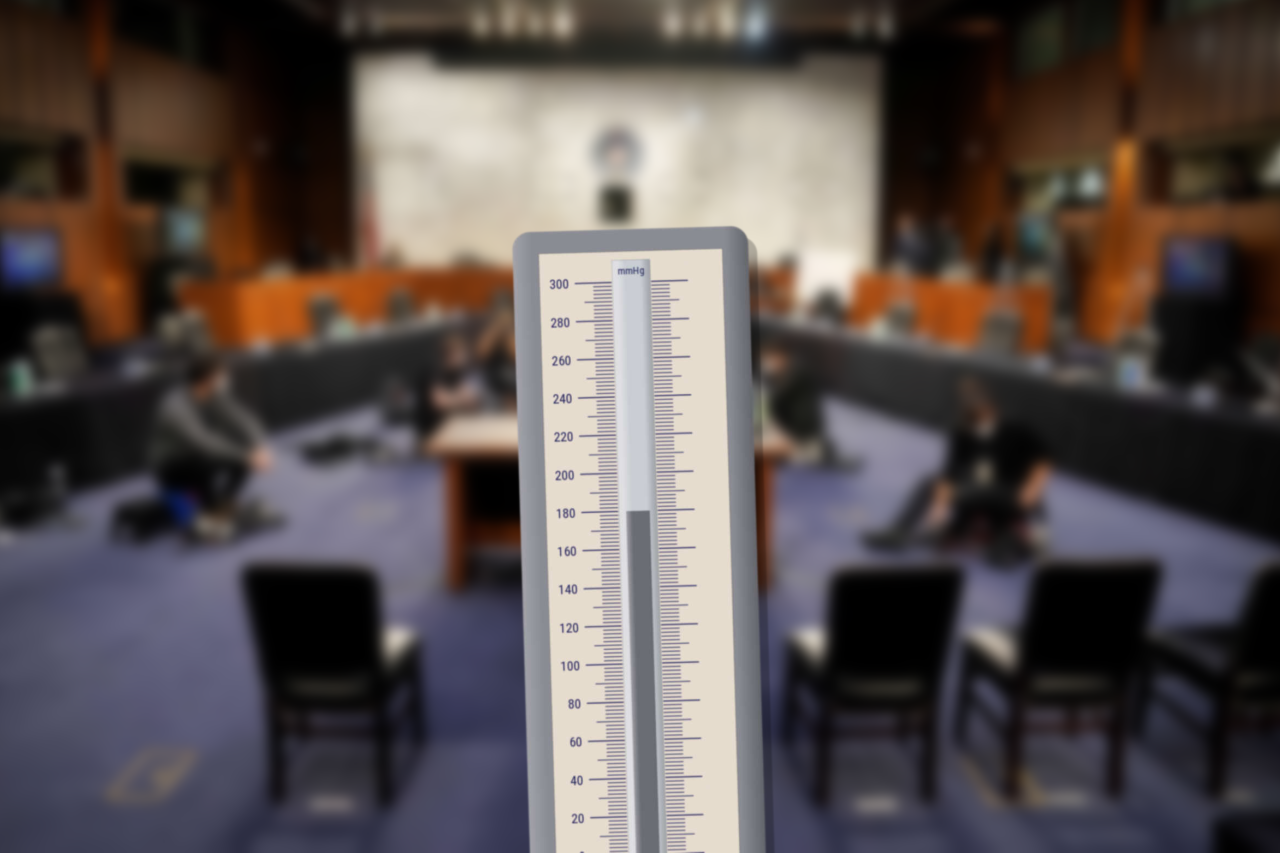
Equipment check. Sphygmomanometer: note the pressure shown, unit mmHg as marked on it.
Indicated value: 180 mmHg
